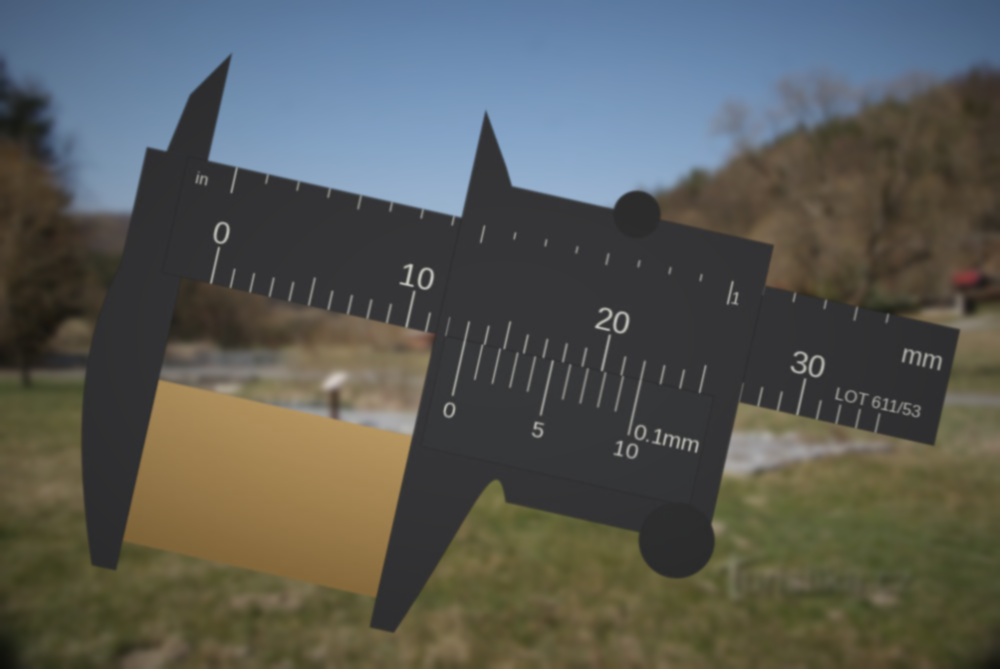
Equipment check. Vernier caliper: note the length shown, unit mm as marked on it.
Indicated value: 13.0 mm
